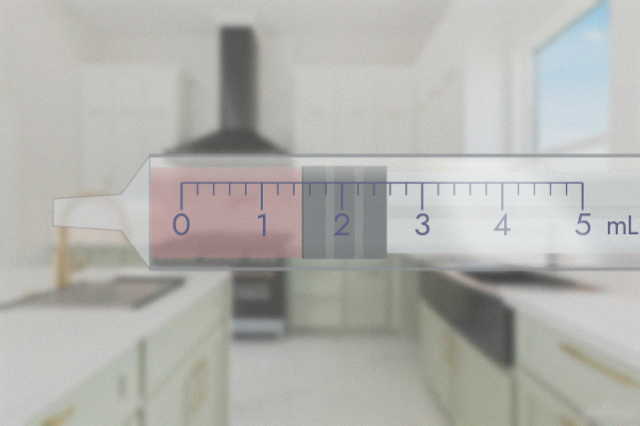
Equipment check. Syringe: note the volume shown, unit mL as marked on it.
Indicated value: 1.5 mL
